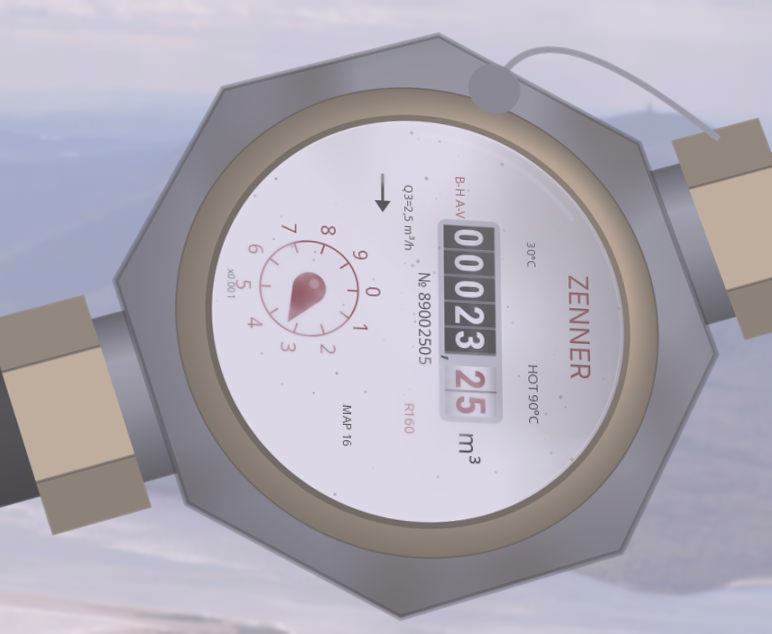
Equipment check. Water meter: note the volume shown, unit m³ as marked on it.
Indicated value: 23.253 m³
